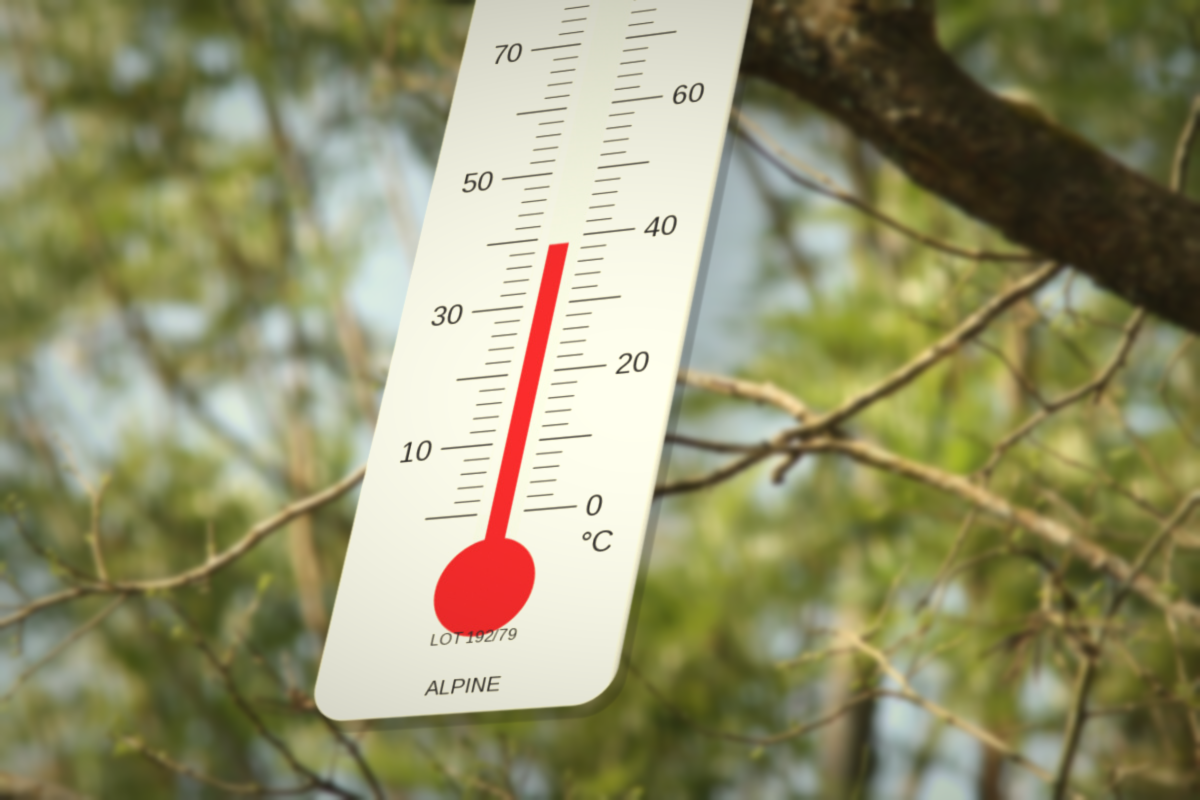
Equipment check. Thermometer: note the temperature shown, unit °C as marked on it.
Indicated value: 39 °C
